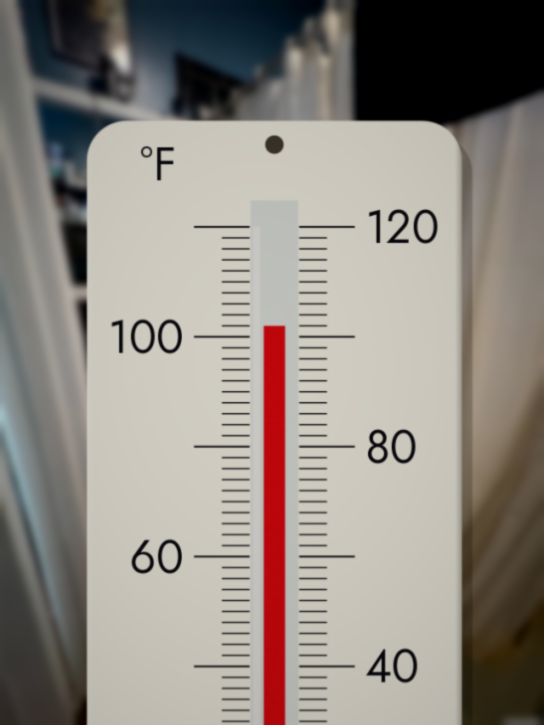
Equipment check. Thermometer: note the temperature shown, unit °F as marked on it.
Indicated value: 102 °F
